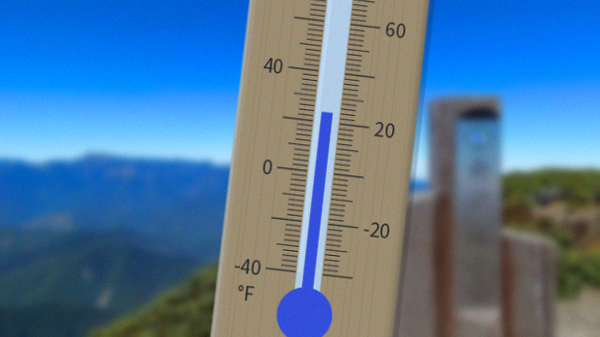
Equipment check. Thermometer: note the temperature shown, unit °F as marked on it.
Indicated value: 24 °F
